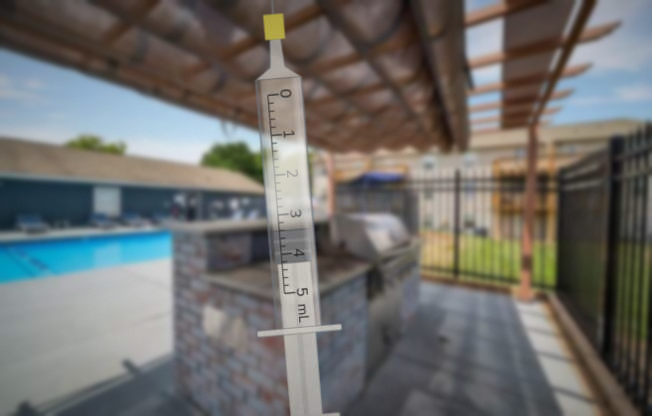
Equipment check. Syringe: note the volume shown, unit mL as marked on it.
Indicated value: 3.4 mL
